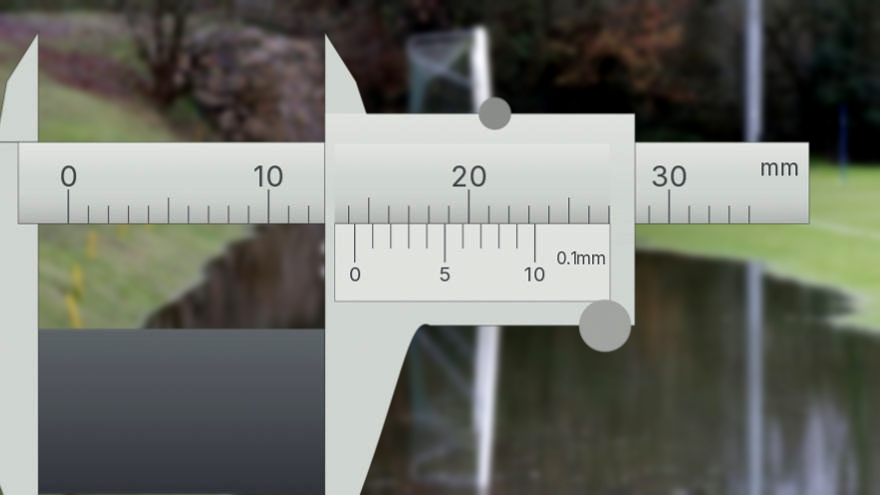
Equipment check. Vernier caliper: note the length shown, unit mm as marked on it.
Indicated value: 14.3 mm
